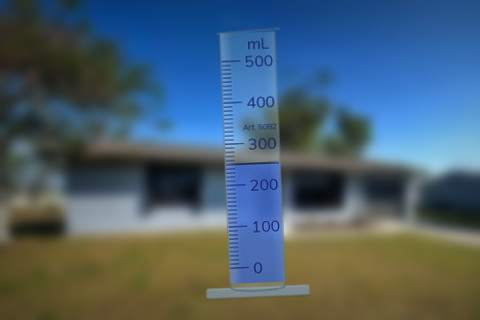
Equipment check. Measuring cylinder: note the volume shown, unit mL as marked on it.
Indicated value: 250 mL
